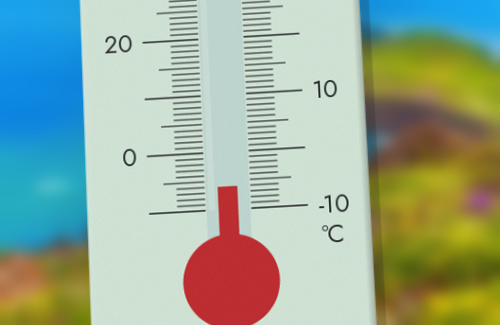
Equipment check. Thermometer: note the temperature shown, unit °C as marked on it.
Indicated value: -6 °C
